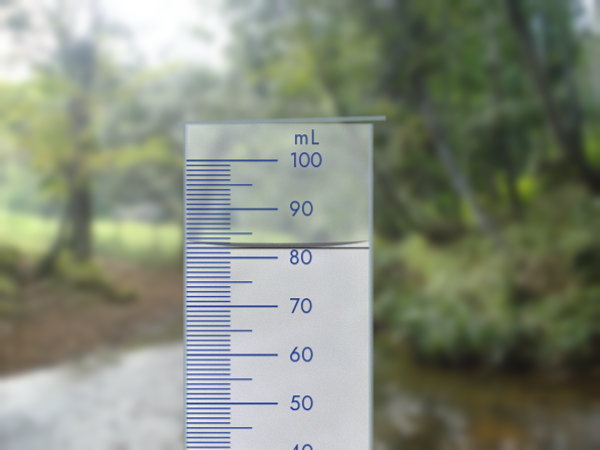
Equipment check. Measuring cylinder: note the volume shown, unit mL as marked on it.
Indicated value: 82 mL
